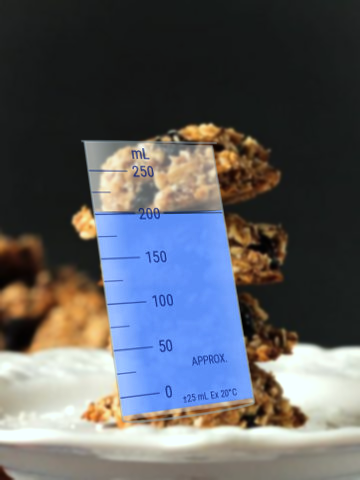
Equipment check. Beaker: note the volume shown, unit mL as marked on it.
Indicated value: 200 mL
